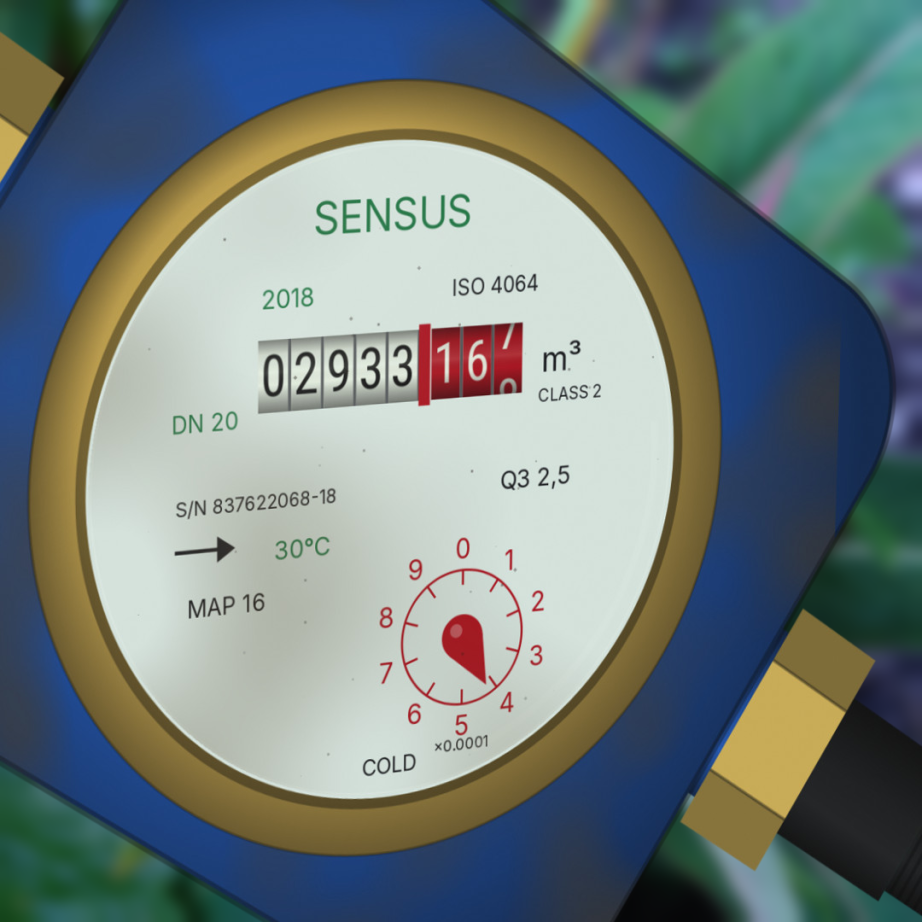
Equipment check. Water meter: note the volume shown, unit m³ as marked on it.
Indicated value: 2933.1674 m³
